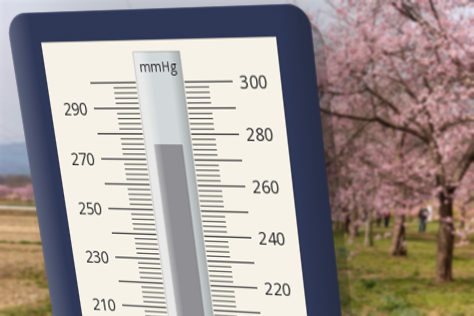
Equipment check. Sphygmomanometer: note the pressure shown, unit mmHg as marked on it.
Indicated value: 276 mmHg
